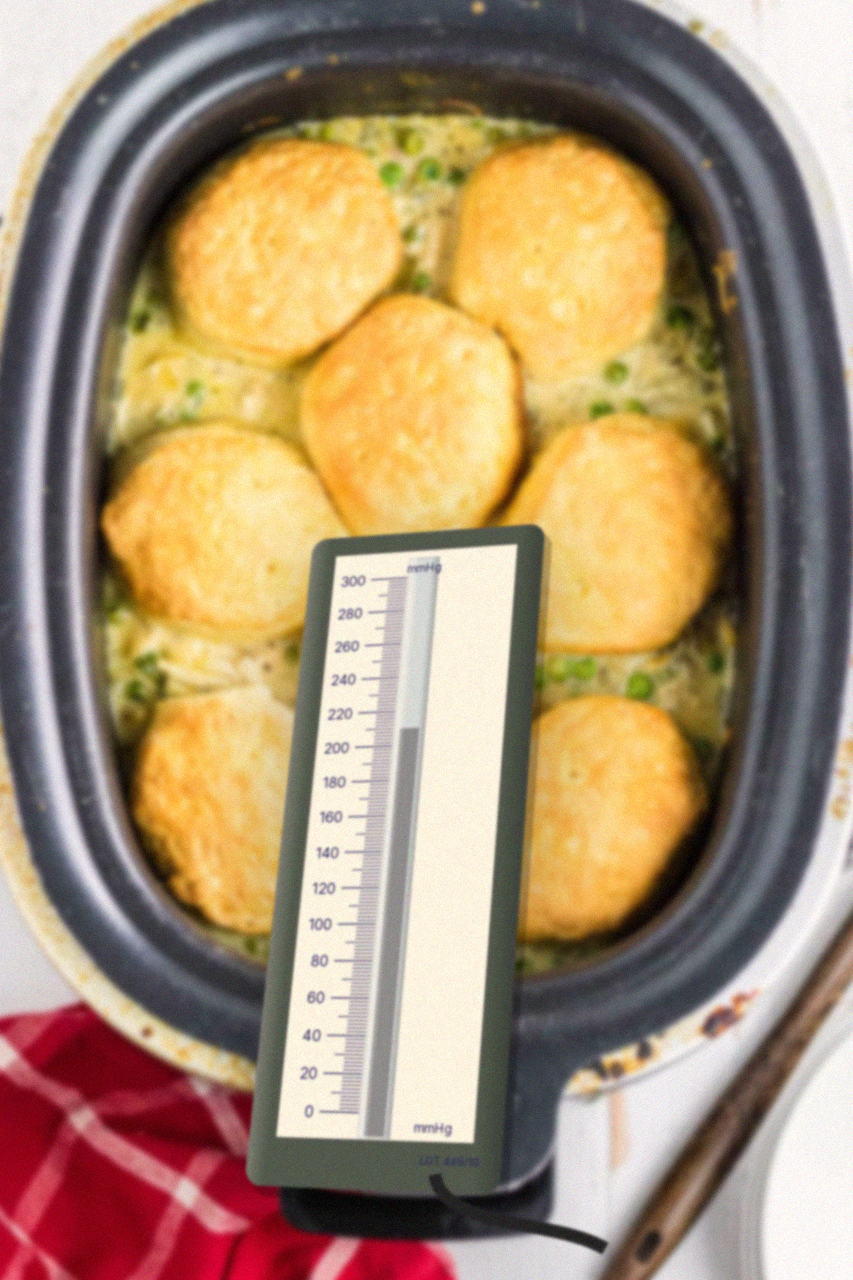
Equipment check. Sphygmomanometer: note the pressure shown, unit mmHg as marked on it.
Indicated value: 210 mmHg
